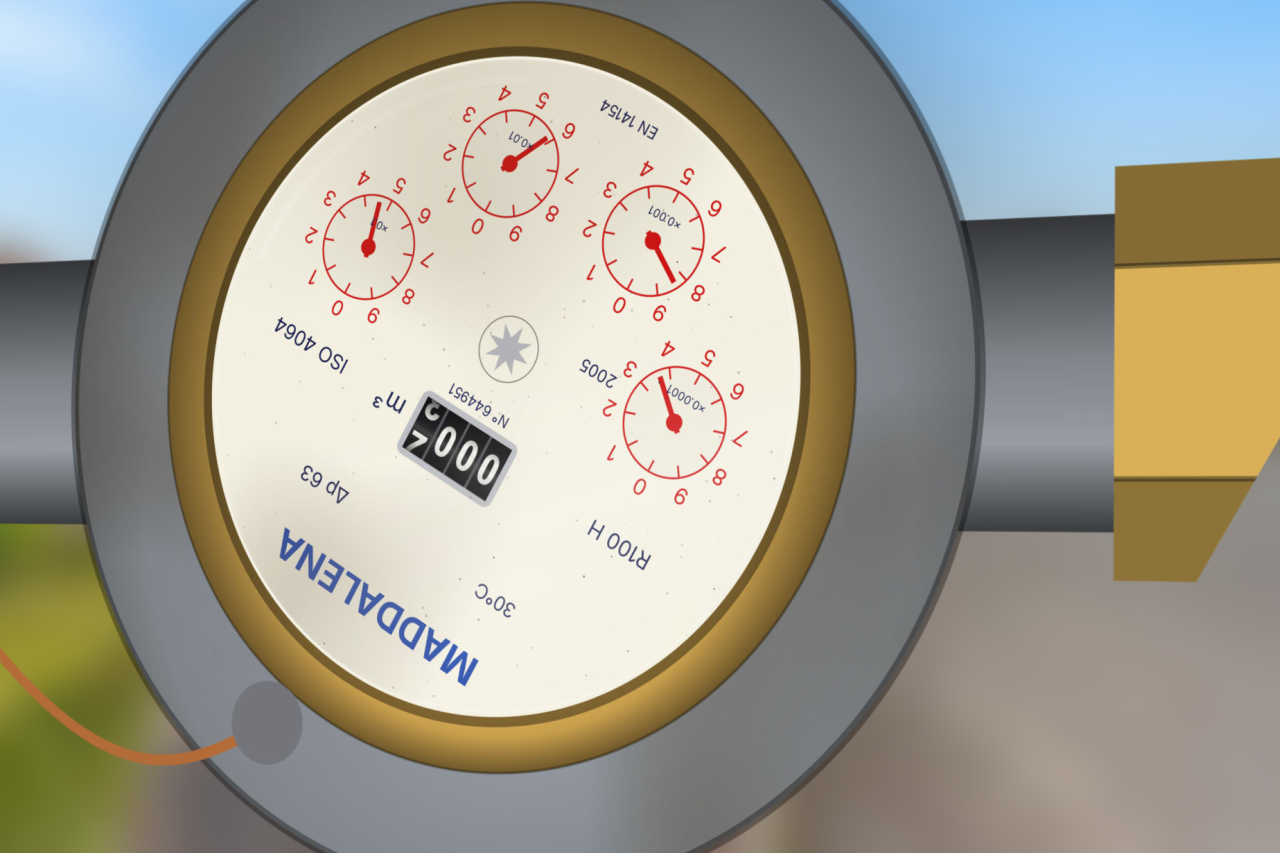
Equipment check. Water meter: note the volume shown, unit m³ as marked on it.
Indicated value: 2.4583 m³
